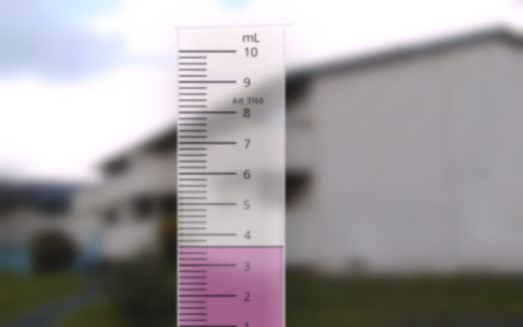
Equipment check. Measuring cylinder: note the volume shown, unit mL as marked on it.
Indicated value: 3.6 mL
